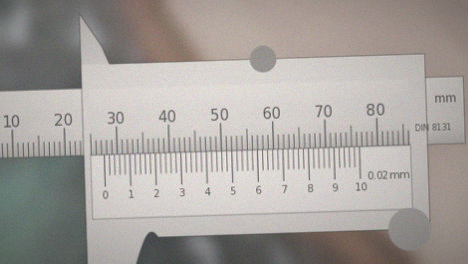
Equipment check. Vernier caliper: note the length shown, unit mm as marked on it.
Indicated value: 27.5 mm
